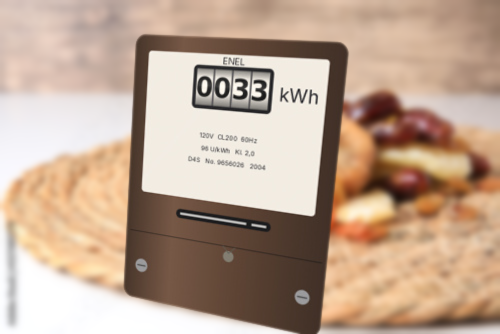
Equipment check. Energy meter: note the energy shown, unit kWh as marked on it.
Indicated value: 33 kWh
